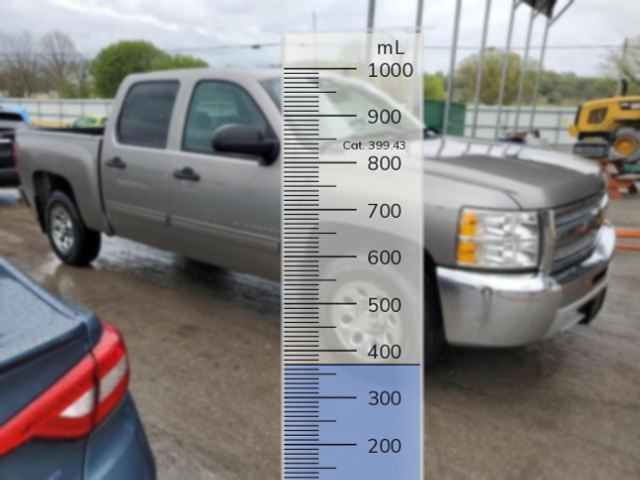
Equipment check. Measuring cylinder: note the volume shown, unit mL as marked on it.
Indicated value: 370 mL
